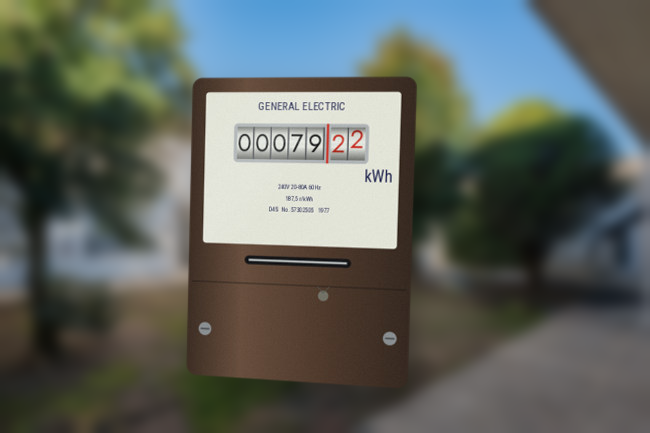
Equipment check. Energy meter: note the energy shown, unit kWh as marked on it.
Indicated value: 79.22 kWh
